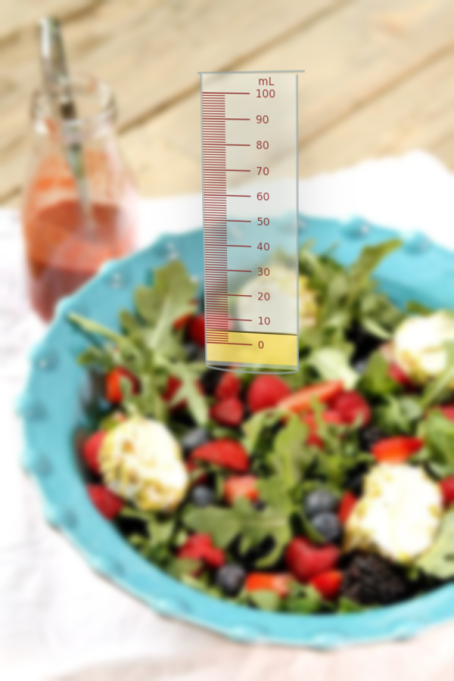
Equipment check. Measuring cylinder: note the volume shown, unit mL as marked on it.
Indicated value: 5 mL
